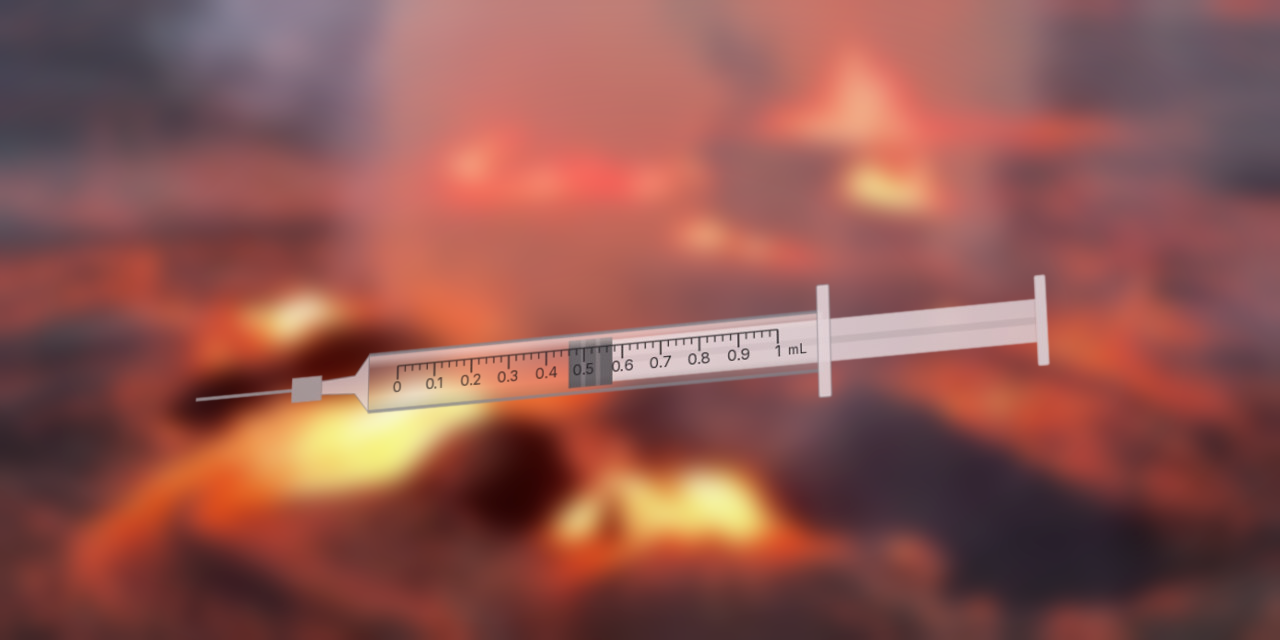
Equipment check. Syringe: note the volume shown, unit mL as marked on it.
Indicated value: 0.46 mL
